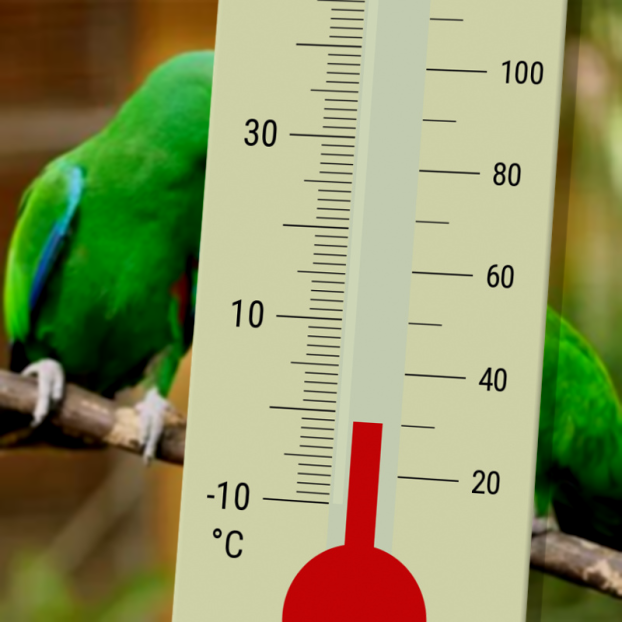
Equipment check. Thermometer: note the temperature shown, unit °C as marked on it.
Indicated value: -1 °C
